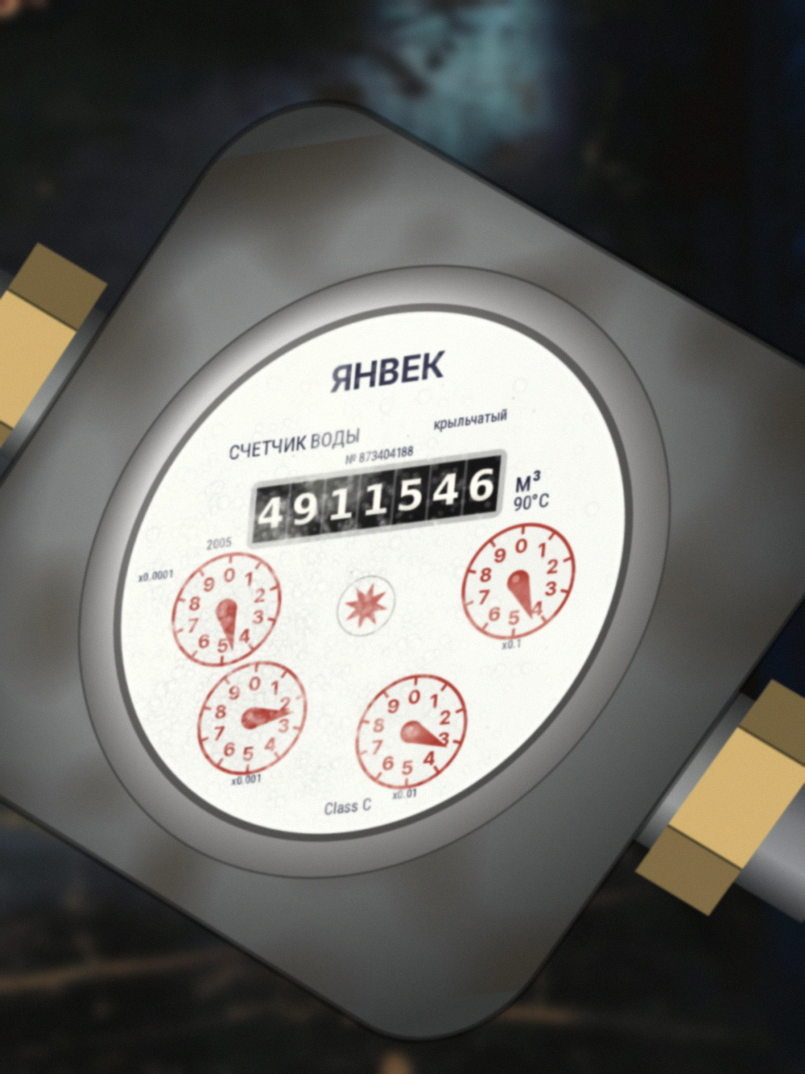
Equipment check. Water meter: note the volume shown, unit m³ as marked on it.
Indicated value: 4911546.4324 m³
